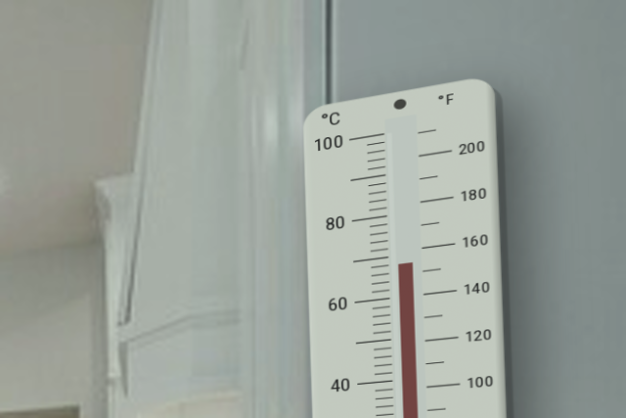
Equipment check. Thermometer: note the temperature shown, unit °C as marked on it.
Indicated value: 68 °C
